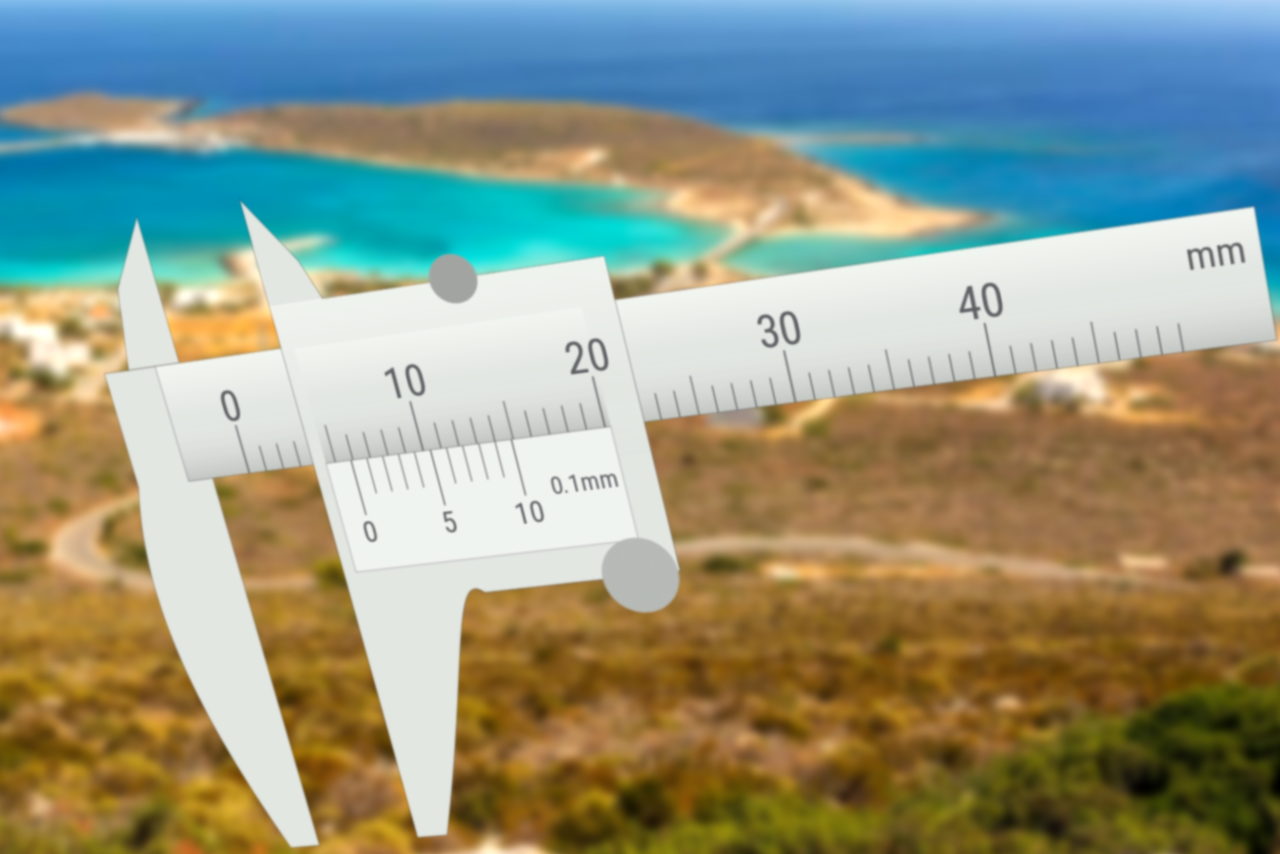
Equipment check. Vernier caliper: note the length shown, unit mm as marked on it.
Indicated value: 5.9 mm
